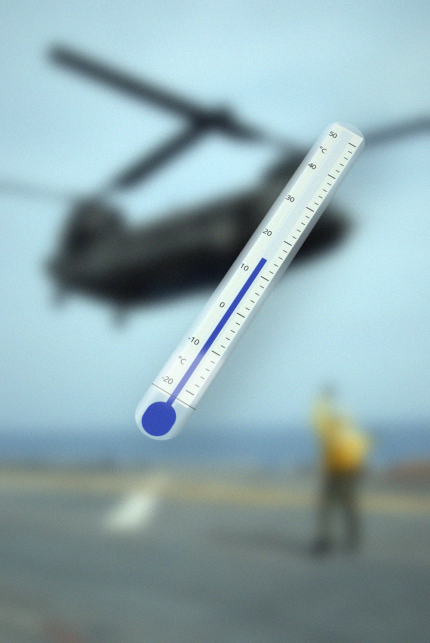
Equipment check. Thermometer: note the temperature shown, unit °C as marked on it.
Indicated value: 14 °C
